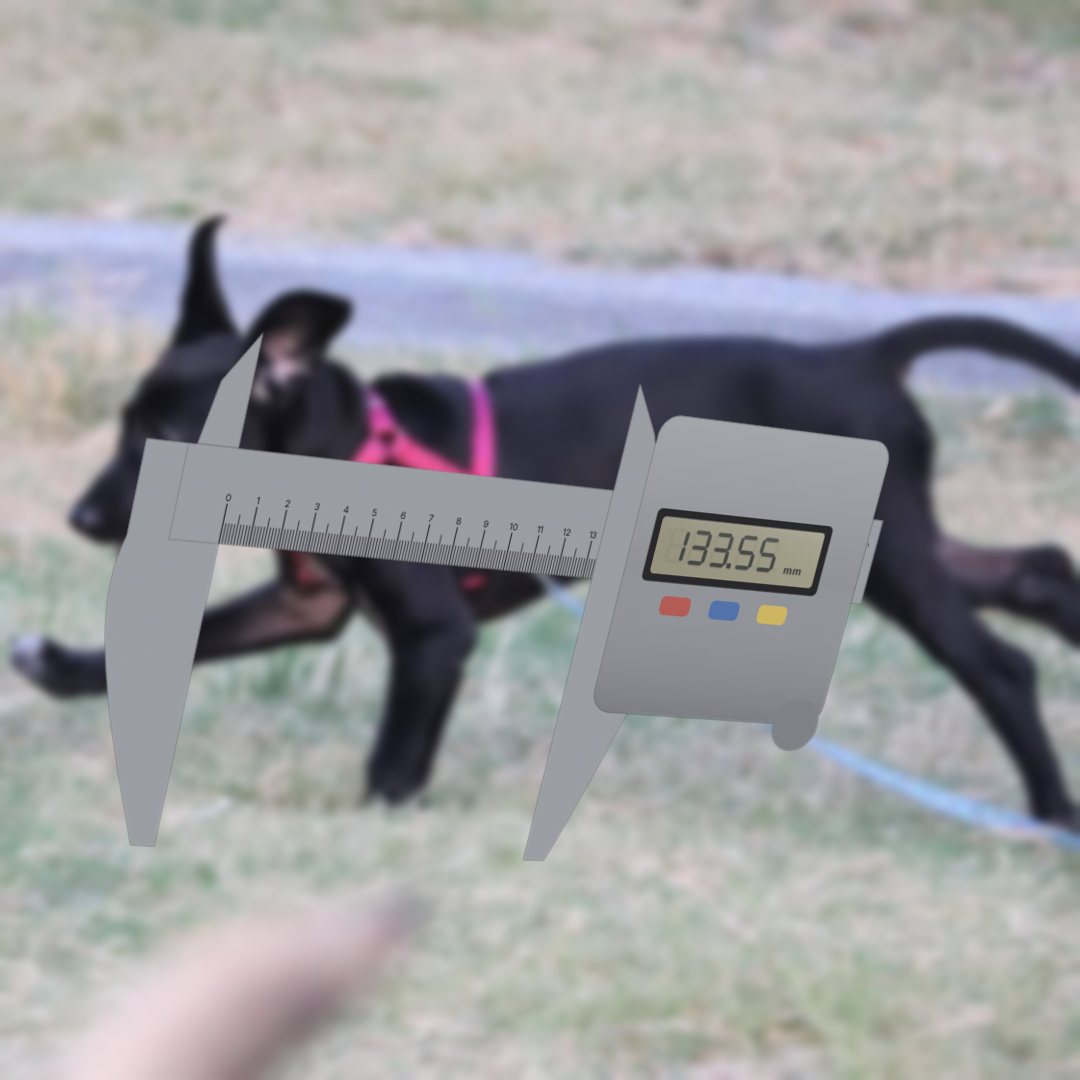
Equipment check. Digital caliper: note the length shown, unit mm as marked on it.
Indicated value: 133.55 mm
